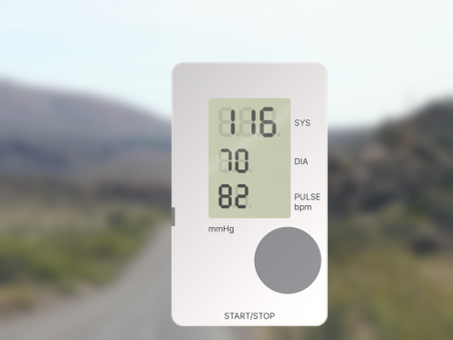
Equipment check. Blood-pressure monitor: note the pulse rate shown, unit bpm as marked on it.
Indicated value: 82 bpm
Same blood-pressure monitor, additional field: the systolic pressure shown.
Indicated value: 116 mmHg
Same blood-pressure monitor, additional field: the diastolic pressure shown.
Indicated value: 70 mmHg
